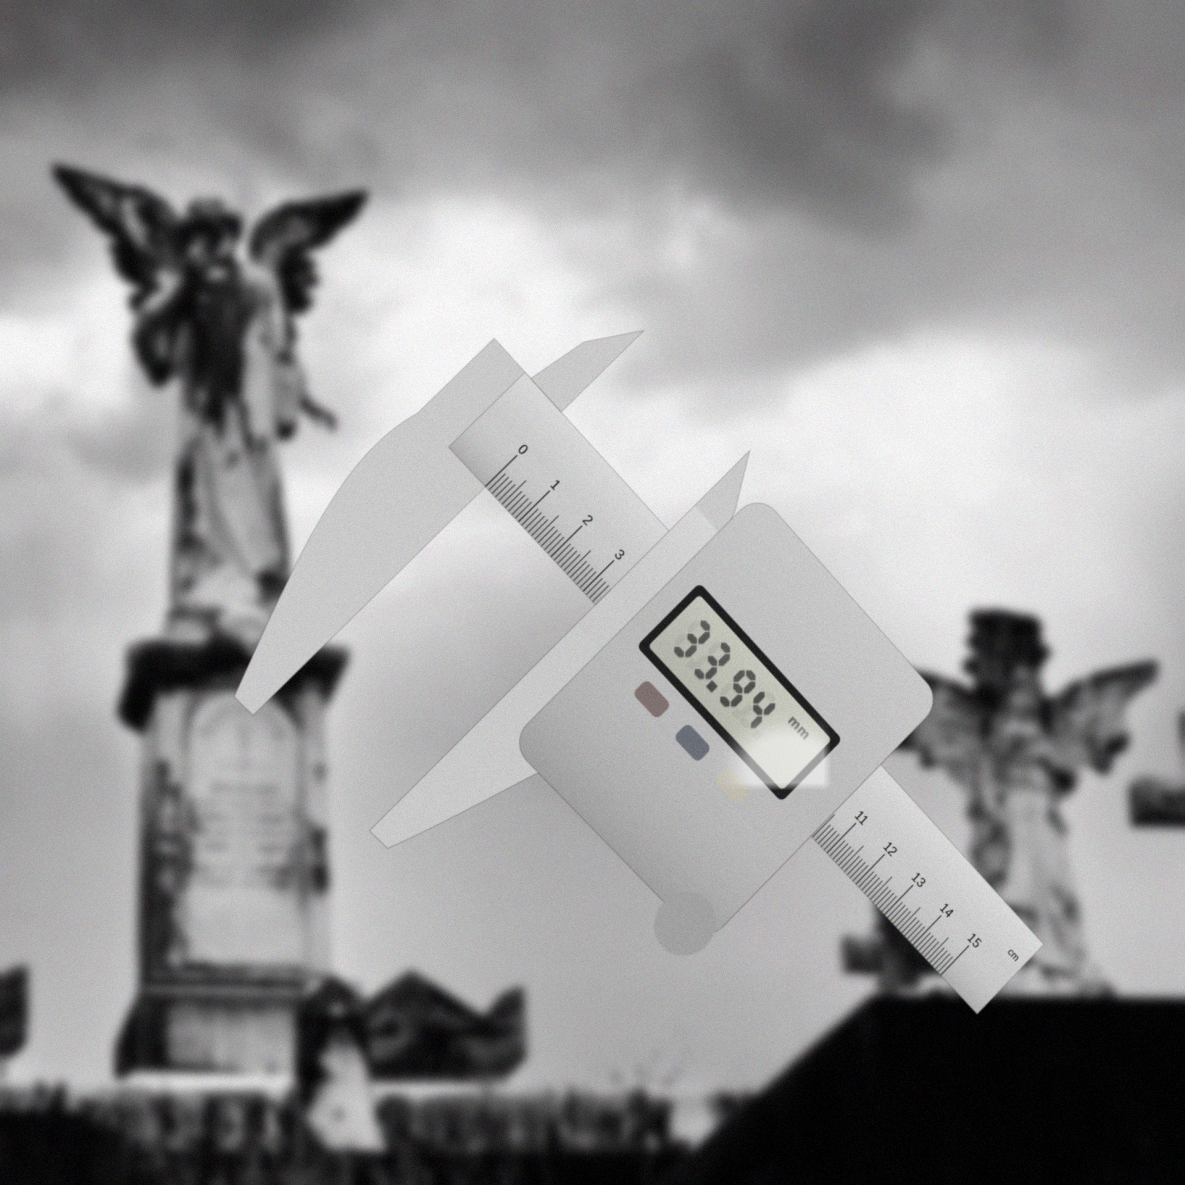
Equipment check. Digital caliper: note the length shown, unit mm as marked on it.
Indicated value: 33.94 mm
